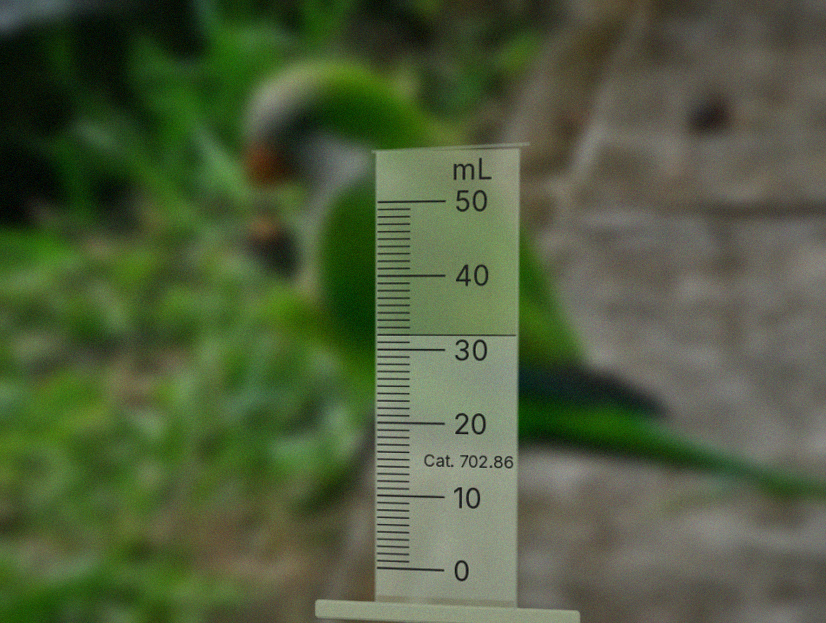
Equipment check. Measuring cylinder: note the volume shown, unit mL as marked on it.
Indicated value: 32 mL
